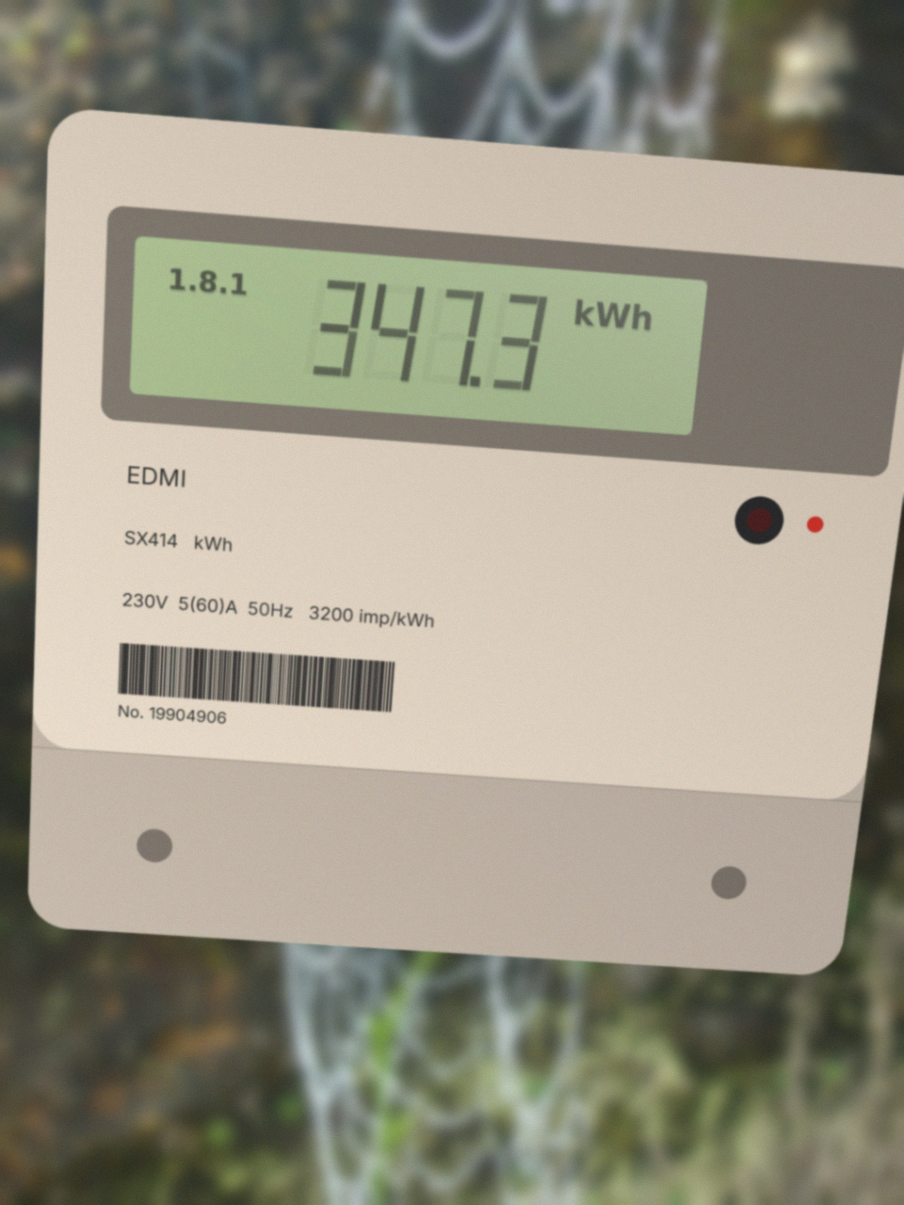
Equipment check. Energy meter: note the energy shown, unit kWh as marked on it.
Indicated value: 347.3 kWh
